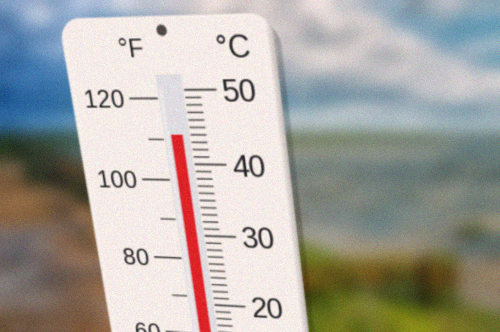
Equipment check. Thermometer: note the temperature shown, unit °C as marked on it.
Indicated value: 44 °C
